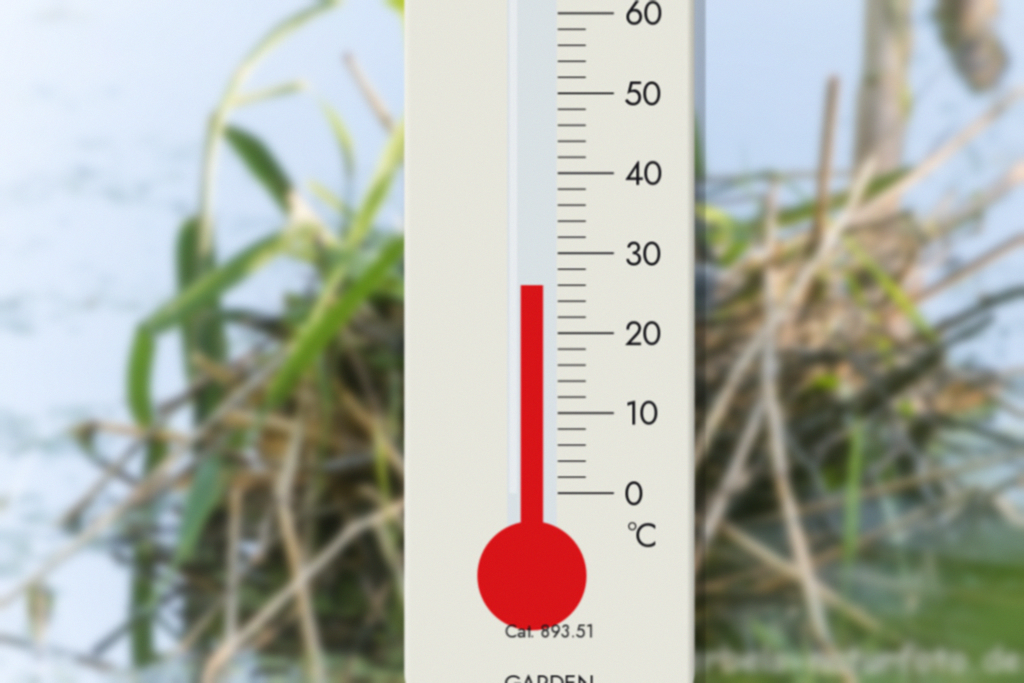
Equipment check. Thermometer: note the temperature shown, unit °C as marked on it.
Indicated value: 26 °C
